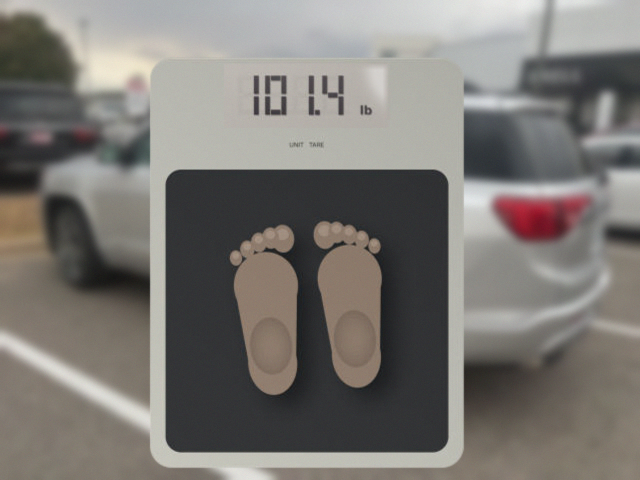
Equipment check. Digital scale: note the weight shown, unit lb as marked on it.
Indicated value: 101.4 lb
